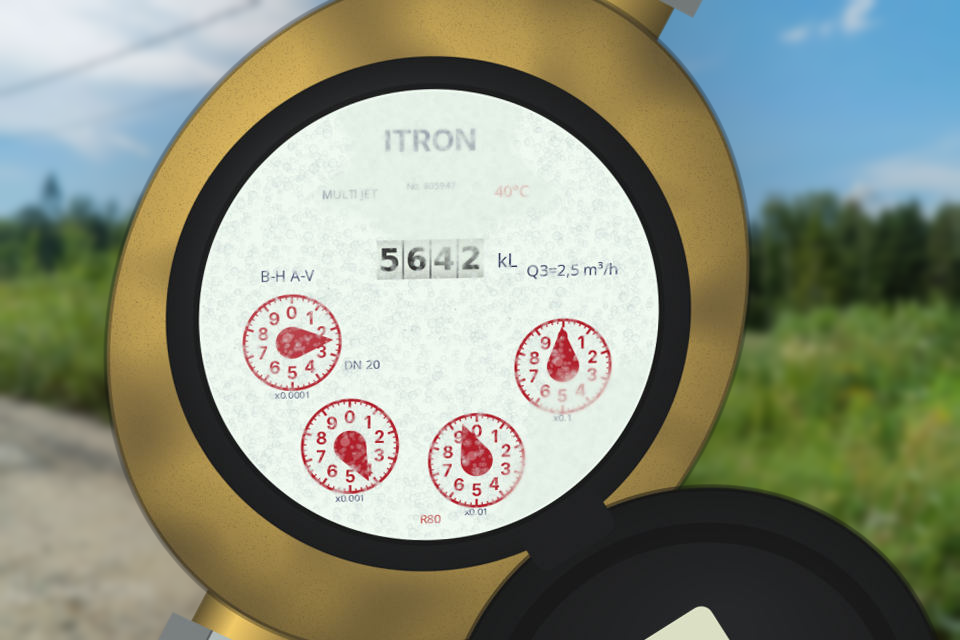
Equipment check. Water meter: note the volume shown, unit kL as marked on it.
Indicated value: 5641.9942 kL
